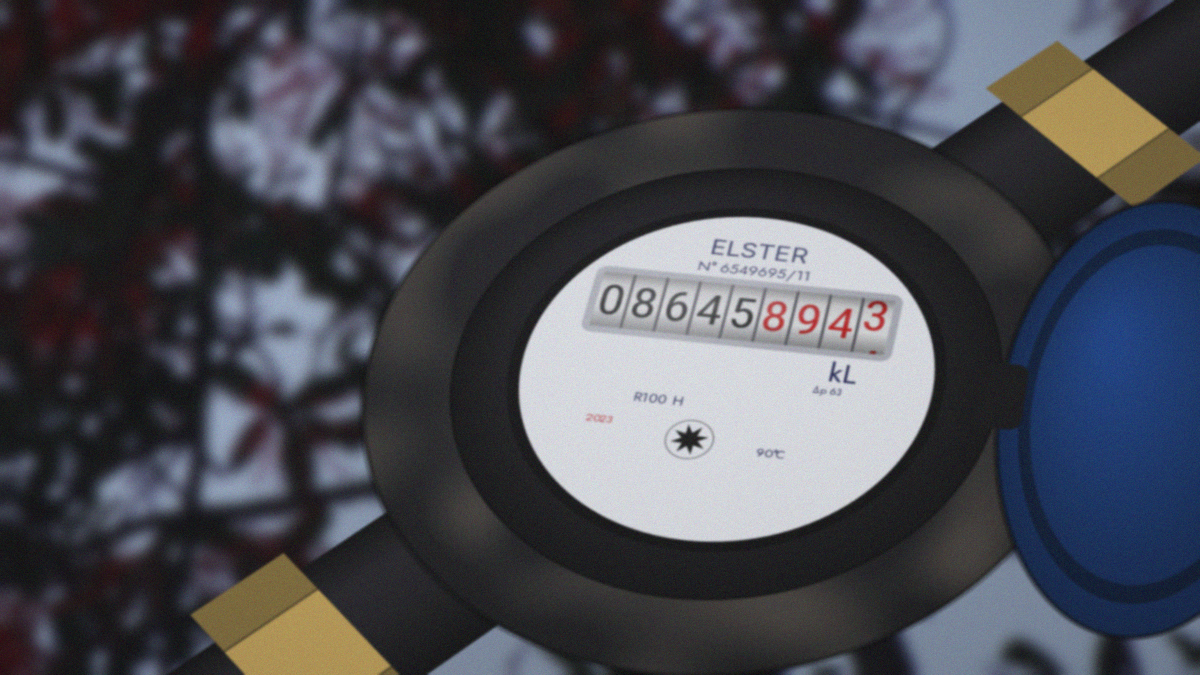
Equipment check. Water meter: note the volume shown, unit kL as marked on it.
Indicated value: 8645.8943 kL
